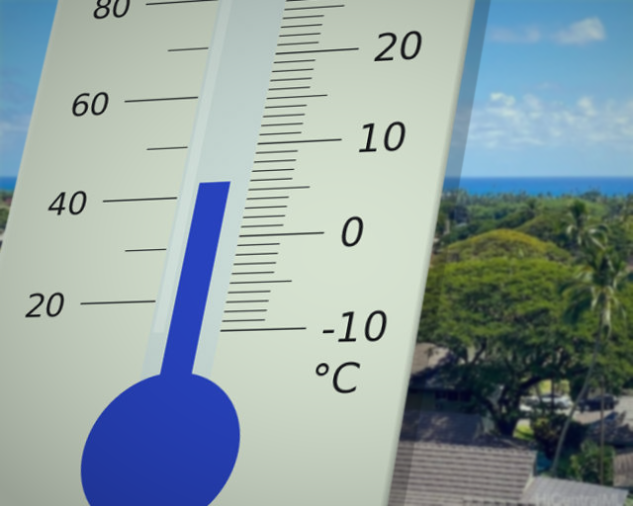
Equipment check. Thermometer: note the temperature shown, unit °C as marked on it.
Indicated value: 6 °C
